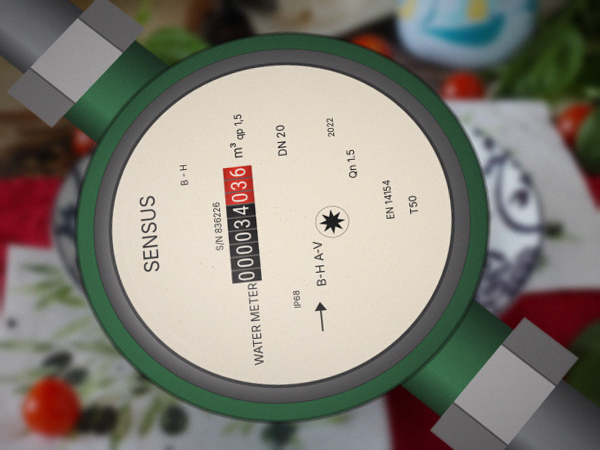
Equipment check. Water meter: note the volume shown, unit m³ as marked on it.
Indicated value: 34.036 m³
